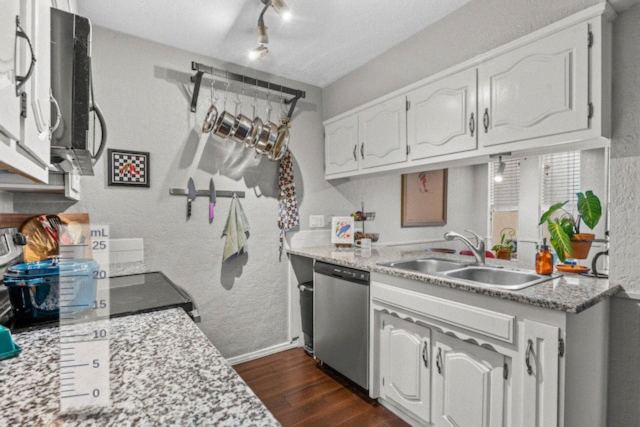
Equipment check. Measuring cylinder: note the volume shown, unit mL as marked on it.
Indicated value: 9 mL
